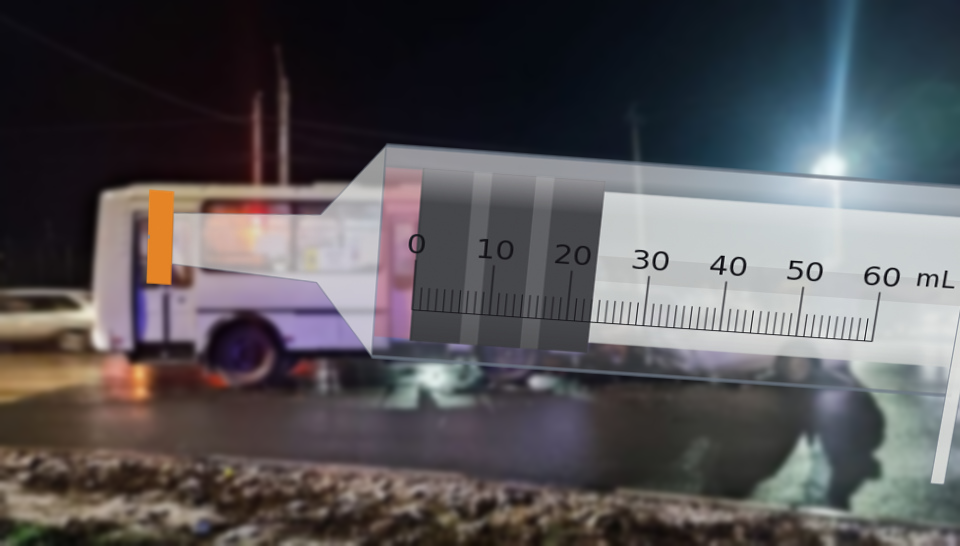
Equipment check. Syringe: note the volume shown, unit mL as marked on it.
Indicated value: 0 mL
